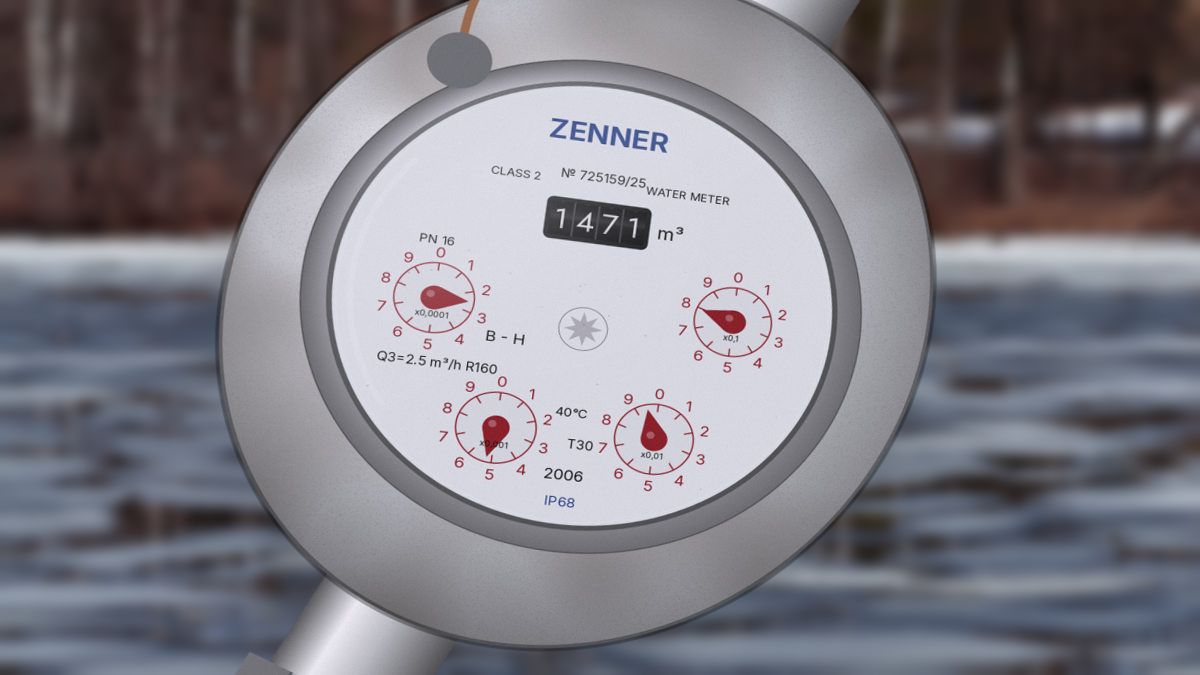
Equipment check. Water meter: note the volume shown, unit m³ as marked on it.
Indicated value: 1471.7952 m³
